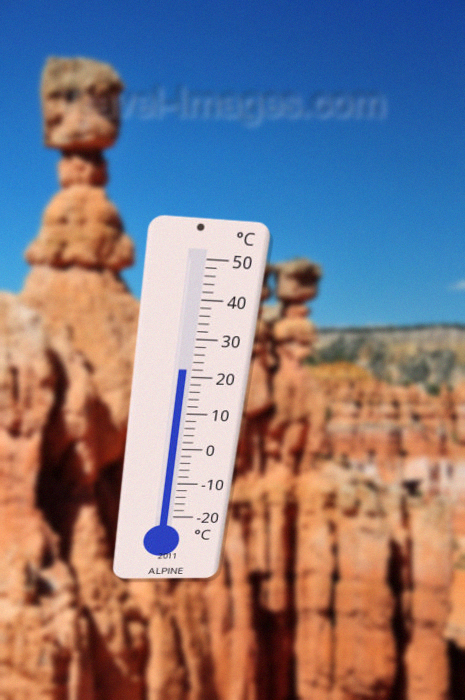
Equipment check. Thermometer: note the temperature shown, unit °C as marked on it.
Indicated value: 22 °C
